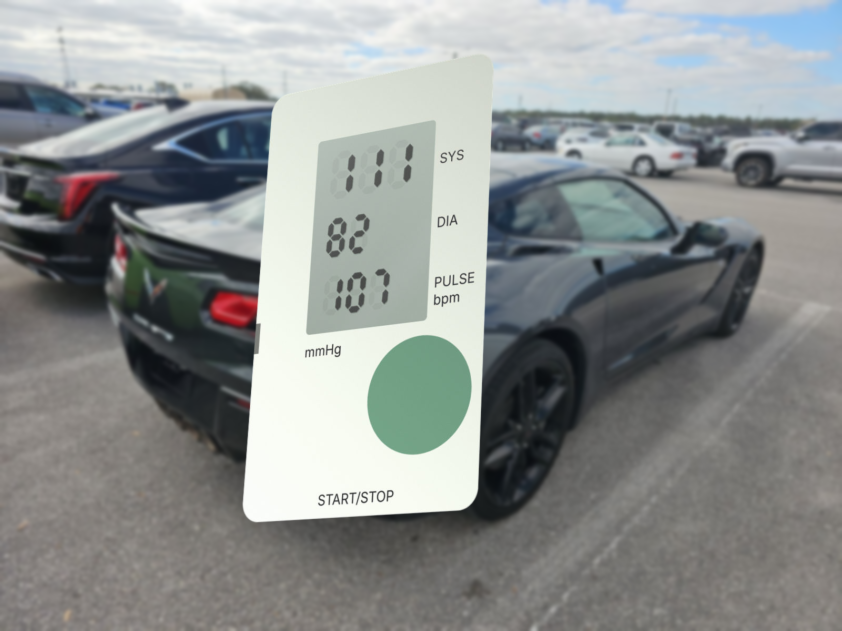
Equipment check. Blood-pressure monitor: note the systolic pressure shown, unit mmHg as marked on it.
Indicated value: 111 mmHg
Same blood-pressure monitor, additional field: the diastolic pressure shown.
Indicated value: 82 mmHg
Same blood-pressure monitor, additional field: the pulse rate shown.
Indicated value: 107 bpm
